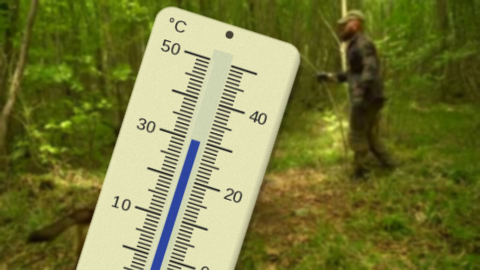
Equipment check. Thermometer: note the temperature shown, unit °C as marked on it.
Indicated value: 30 °C
